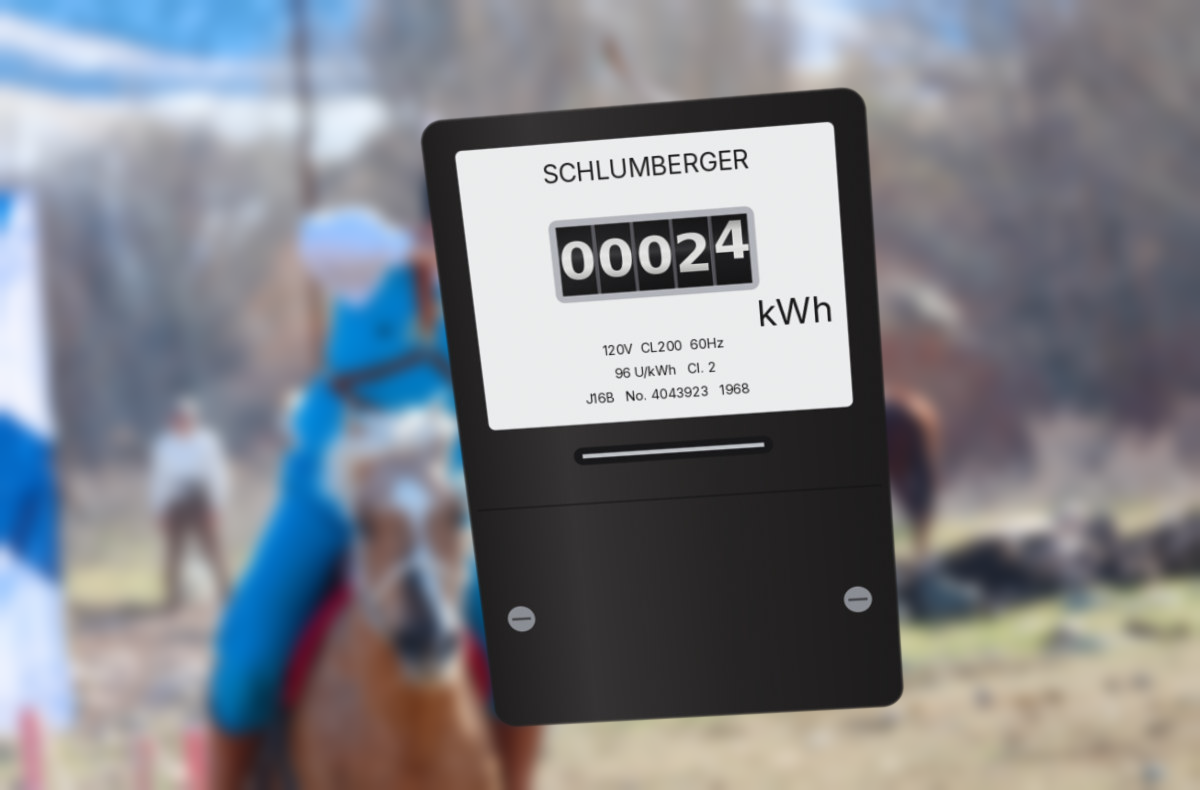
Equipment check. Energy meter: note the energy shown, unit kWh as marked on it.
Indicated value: 24 kWh
